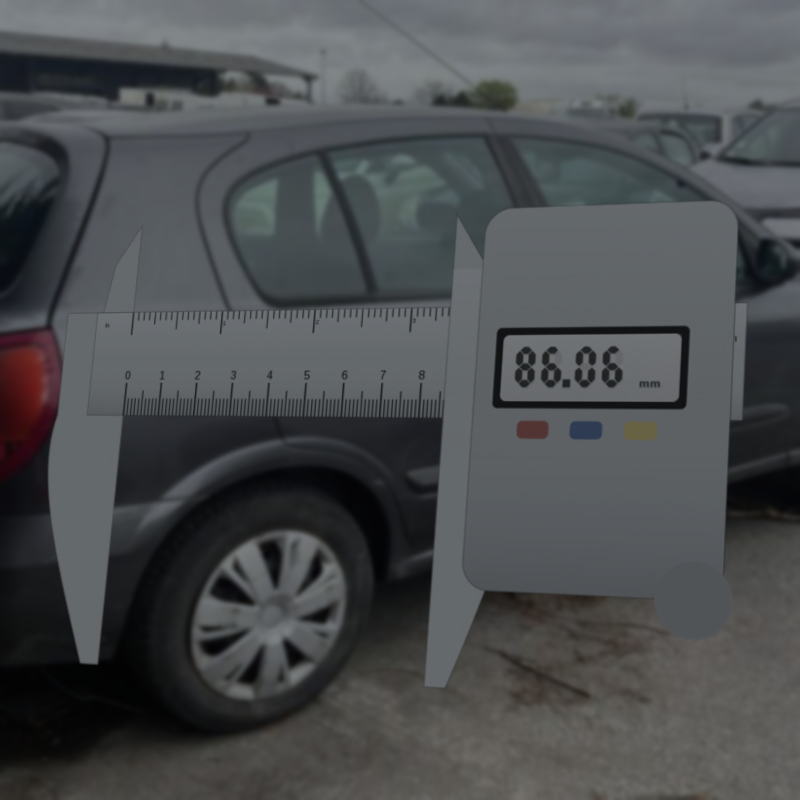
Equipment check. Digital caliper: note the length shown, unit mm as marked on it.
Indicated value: 86.06 mm
